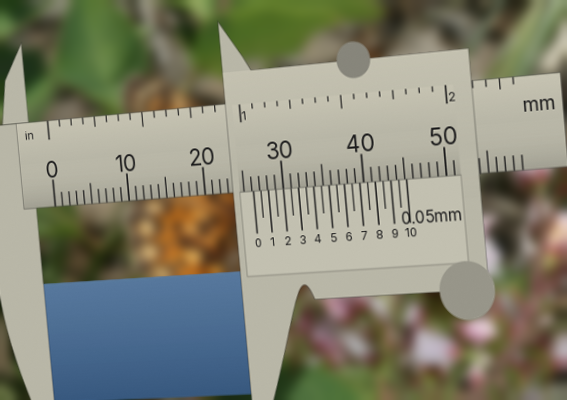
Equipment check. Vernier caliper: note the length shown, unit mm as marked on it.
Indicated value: 26.2 mm
